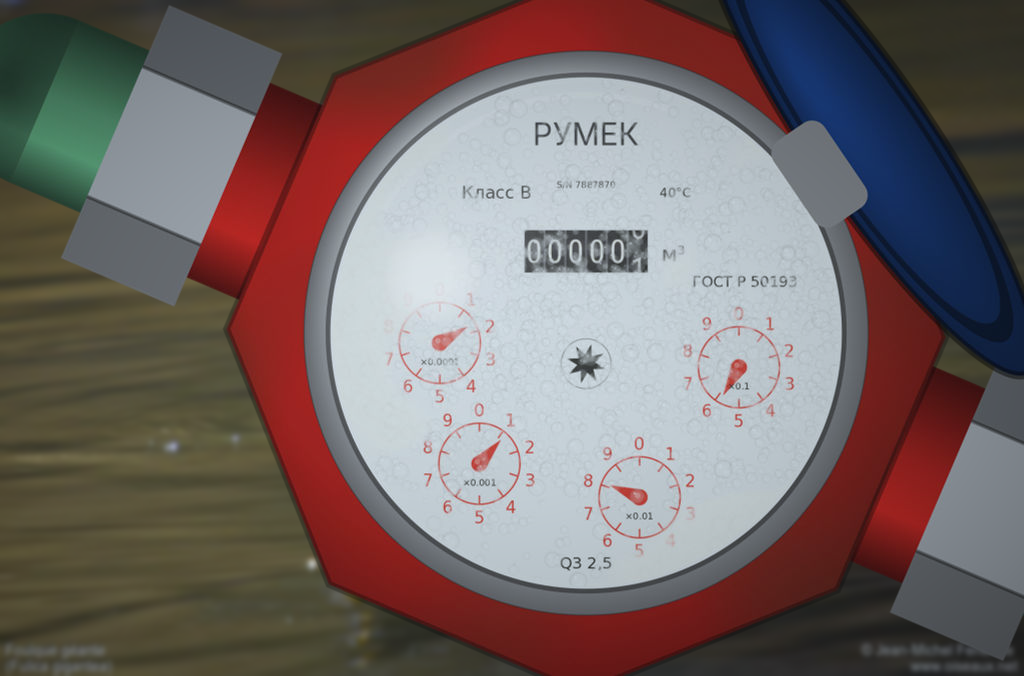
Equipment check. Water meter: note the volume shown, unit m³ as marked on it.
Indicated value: 0.5811 m³
